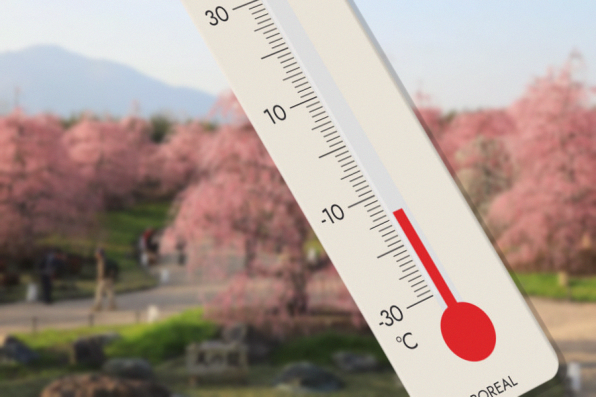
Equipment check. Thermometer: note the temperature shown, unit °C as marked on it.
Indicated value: -14 °C
